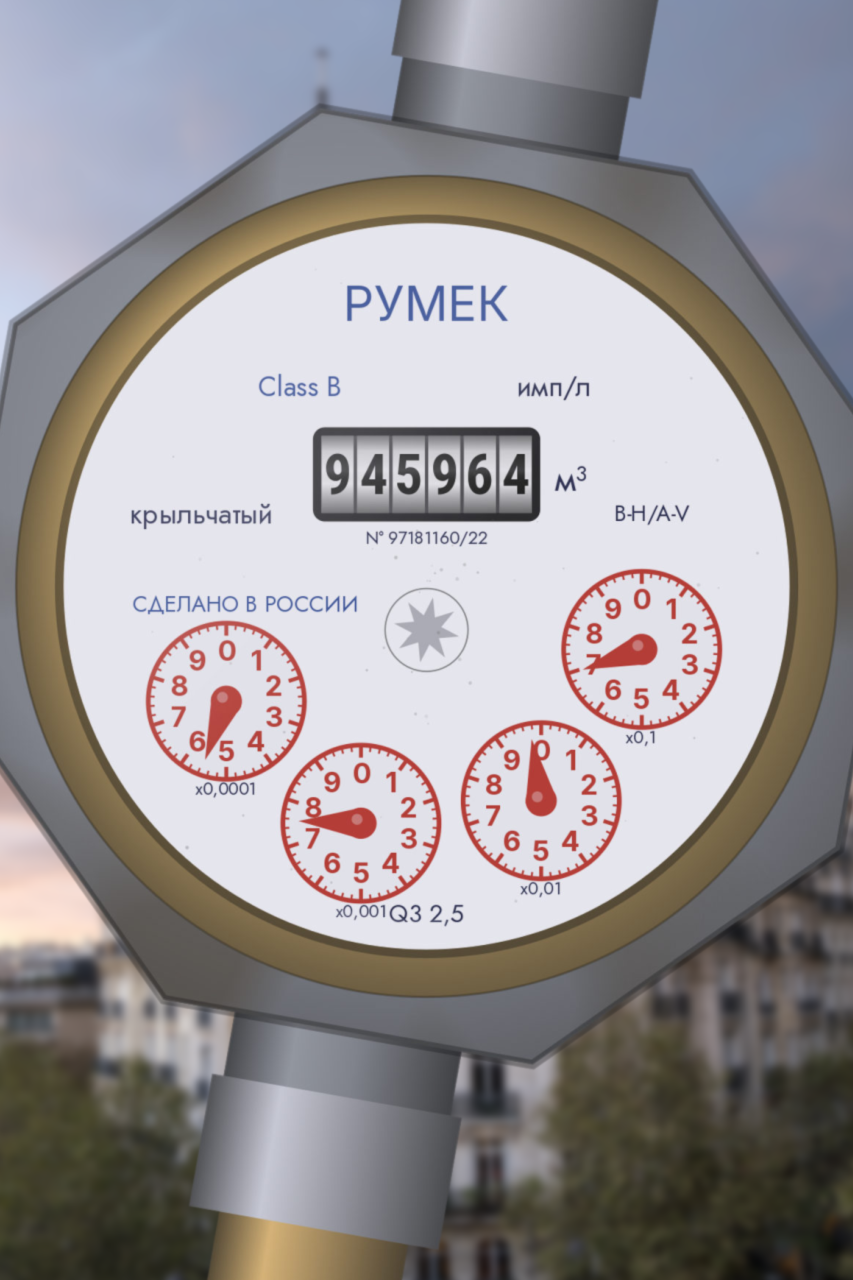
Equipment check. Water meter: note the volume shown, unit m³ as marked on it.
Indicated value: 945964.6975 m³
